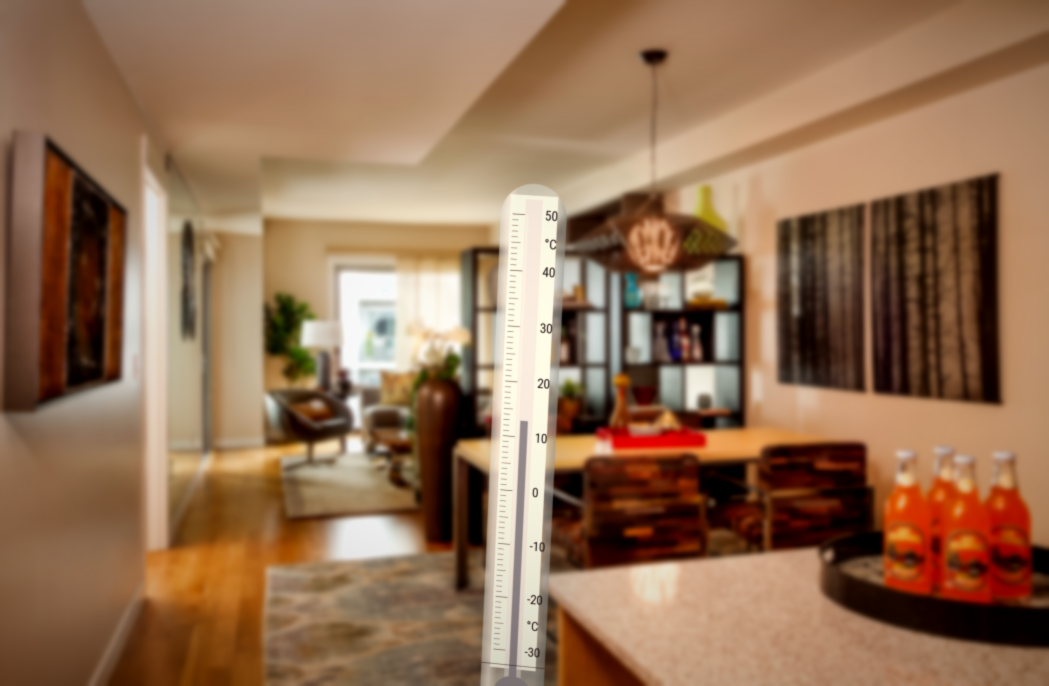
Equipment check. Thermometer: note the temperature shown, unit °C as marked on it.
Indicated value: 13 °C
